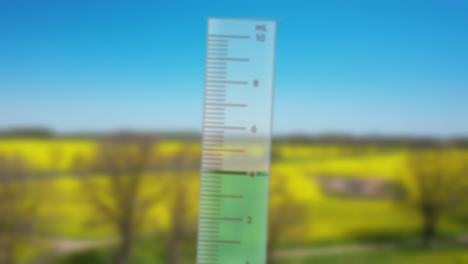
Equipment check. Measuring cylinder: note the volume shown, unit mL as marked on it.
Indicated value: 4 mL
